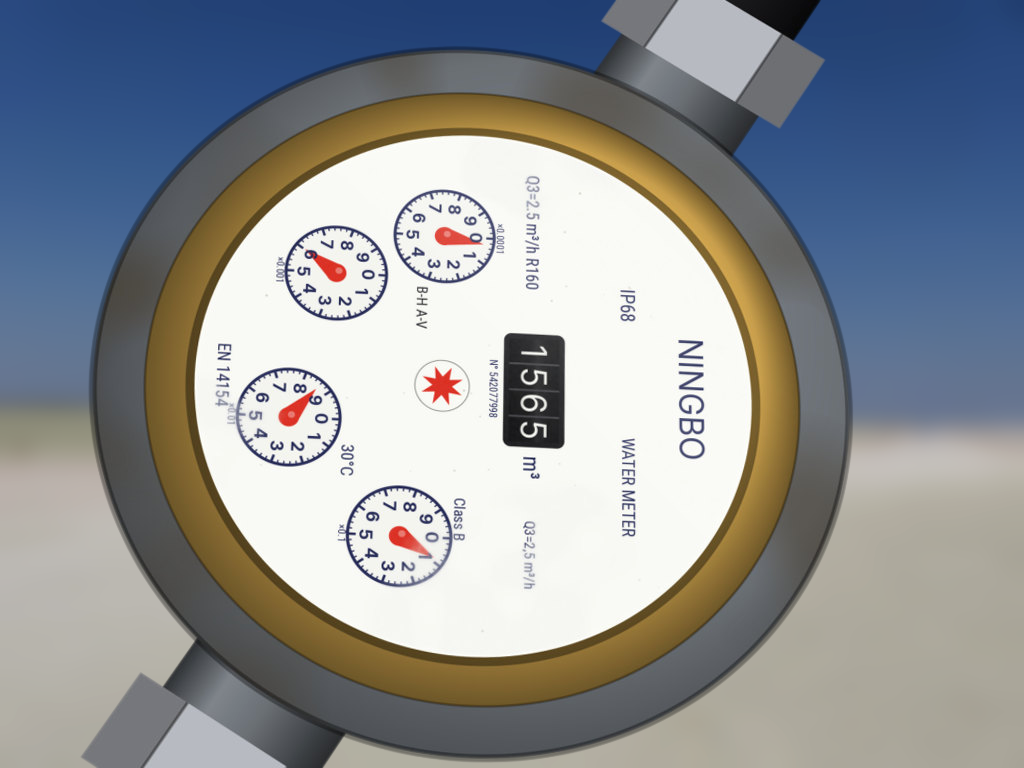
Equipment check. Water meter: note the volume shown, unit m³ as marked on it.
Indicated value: 1565.0860 m³
